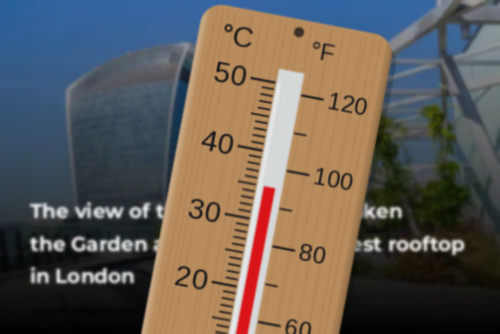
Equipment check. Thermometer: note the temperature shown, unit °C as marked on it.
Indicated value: 35 °C
